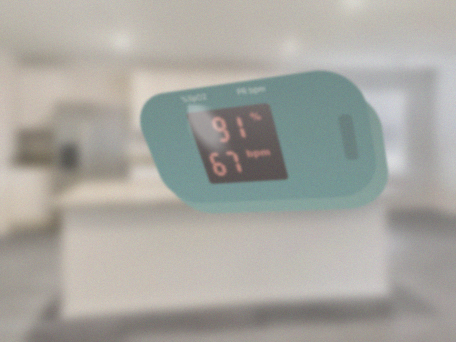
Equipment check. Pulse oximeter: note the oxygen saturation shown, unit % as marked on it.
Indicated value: 91 %
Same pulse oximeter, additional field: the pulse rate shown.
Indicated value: 67 bpm
